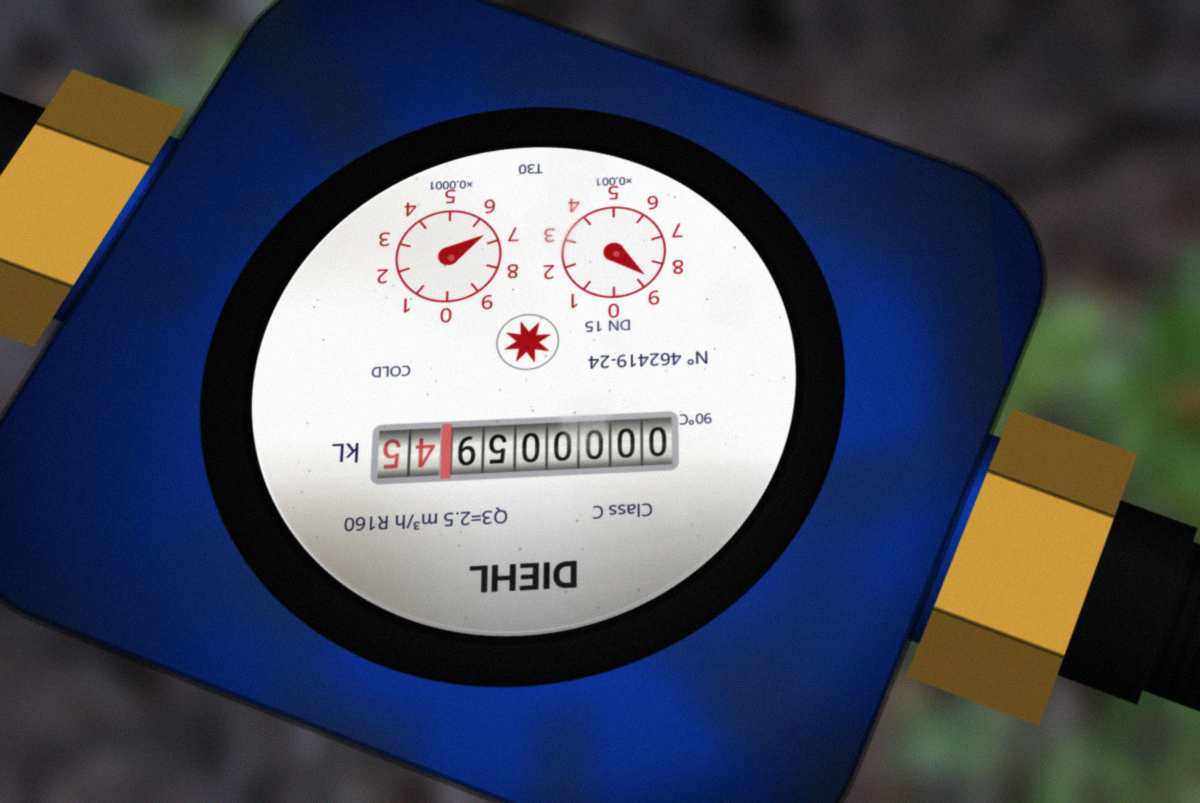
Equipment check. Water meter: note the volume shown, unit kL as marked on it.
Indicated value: 59.4586 kL
